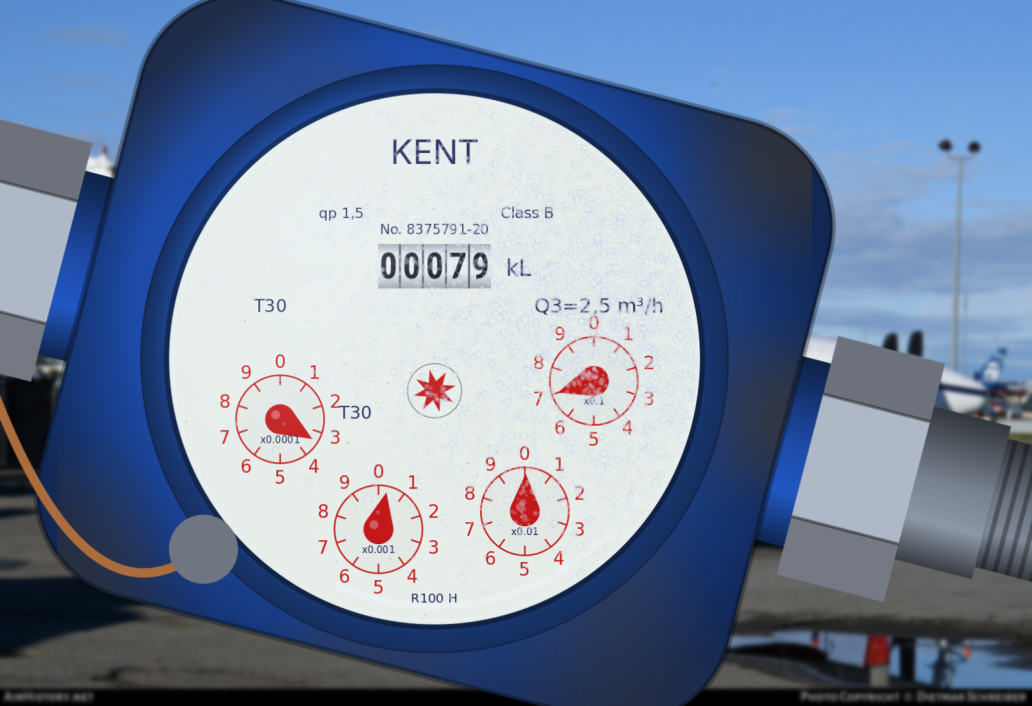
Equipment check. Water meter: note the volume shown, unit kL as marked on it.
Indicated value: 79.7003 kL
